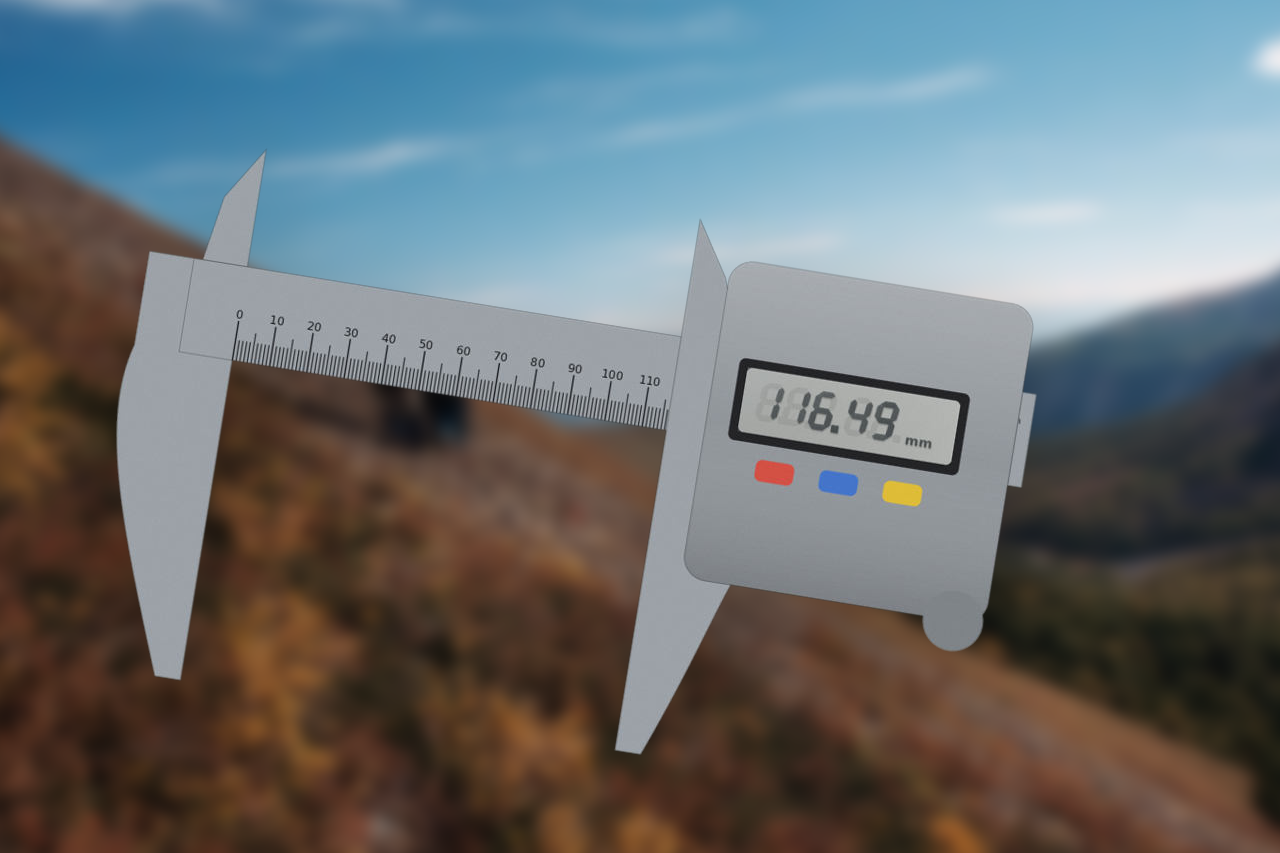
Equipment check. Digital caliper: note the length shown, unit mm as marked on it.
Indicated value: 116.49 mm
